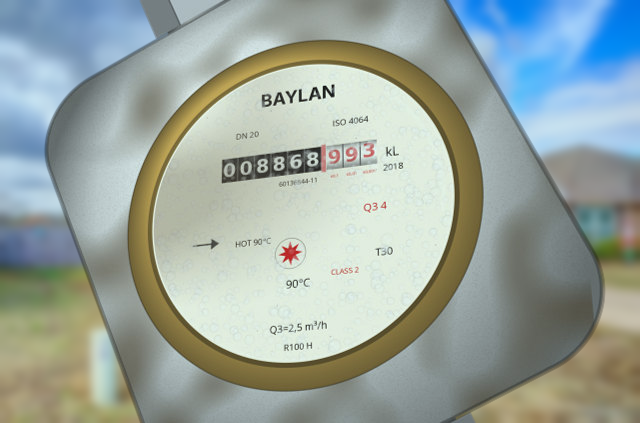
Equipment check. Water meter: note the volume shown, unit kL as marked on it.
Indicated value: 8868.993 kL
